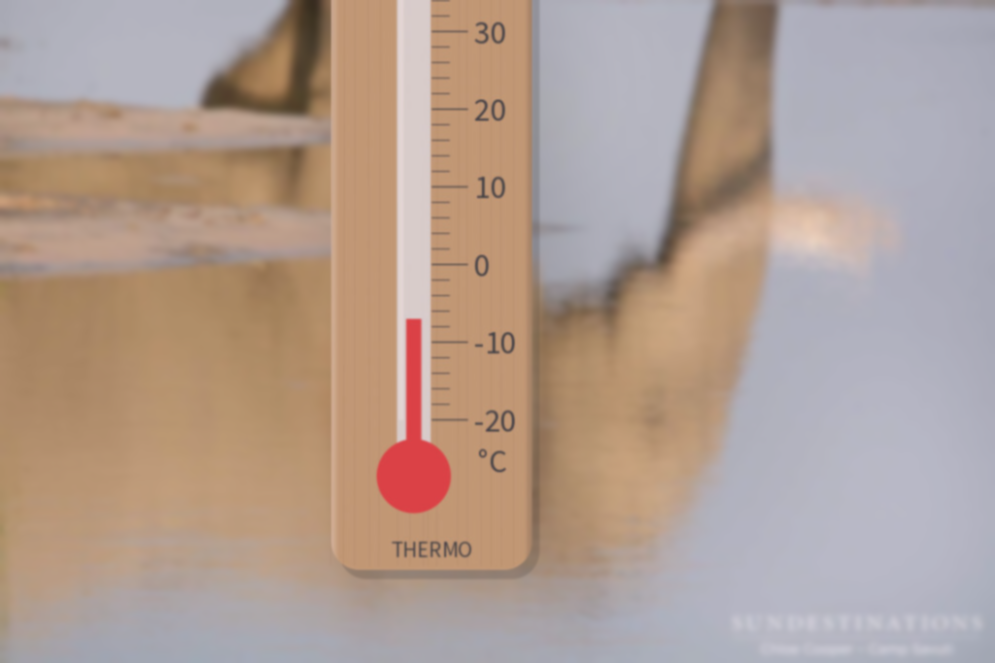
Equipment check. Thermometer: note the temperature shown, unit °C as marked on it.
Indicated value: -7 °C
